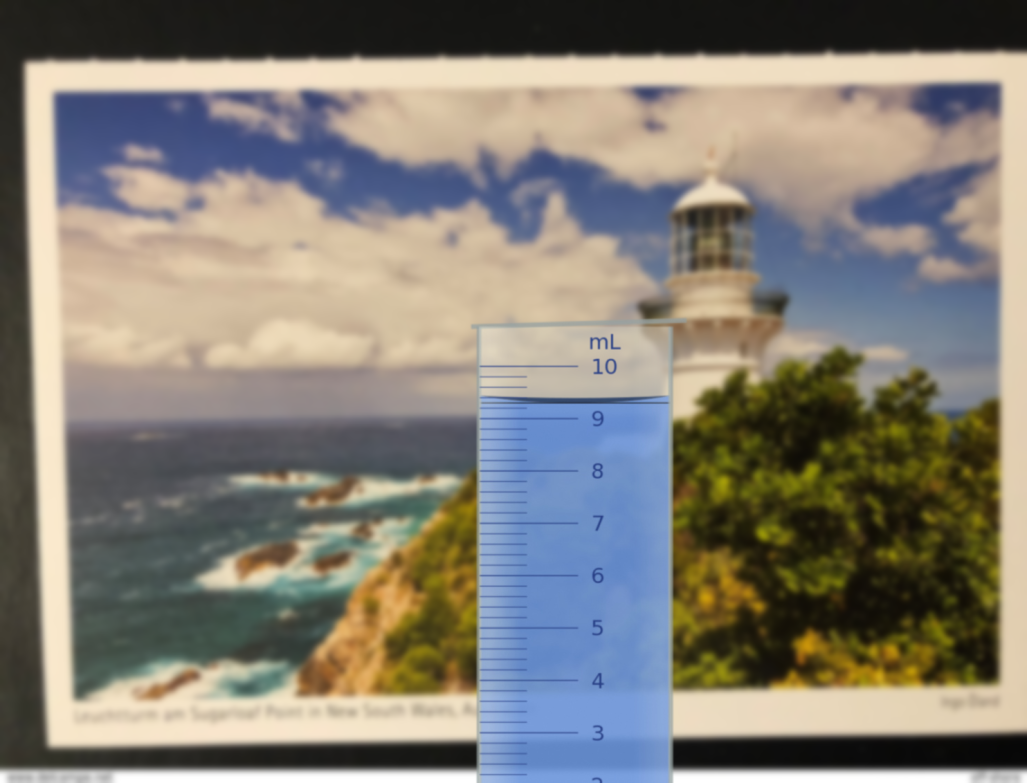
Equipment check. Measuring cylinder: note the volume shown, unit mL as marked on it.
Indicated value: 9.3 mL
